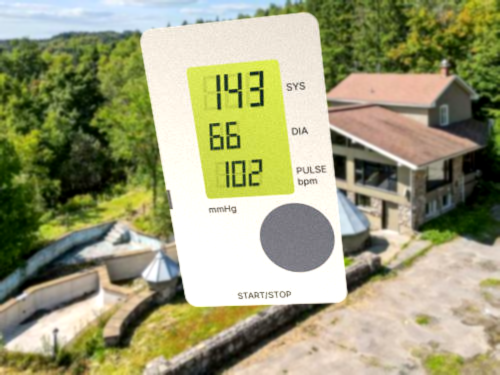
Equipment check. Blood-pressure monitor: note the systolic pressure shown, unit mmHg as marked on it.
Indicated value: 143 mmHg
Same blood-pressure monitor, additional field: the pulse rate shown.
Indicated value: 102 bpm
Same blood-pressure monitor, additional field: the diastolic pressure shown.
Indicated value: 66 mmHg
